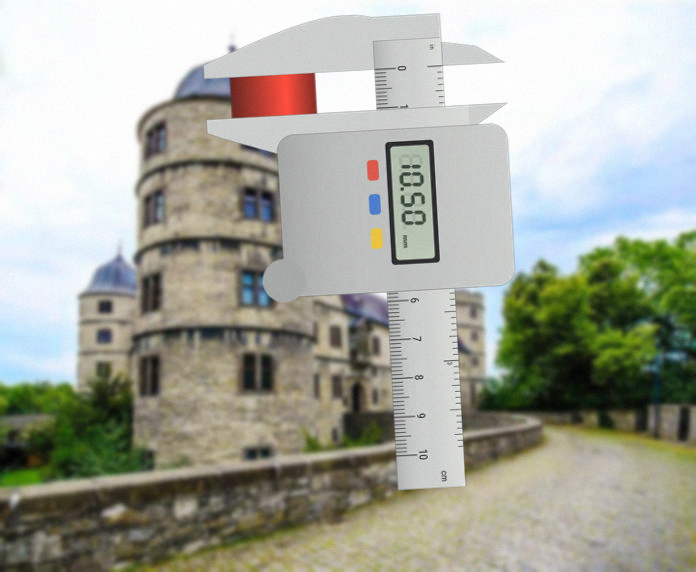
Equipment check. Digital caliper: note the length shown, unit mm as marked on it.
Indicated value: 10.50 mm
